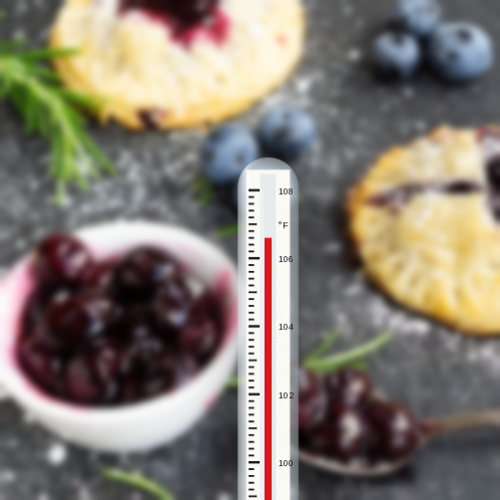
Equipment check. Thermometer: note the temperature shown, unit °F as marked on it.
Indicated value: 106.6 °F
